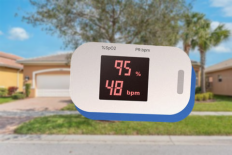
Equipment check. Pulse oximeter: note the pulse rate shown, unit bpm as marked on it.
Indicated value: 48 bpm
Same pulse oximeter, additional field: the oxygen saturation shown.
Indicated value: 95 %
